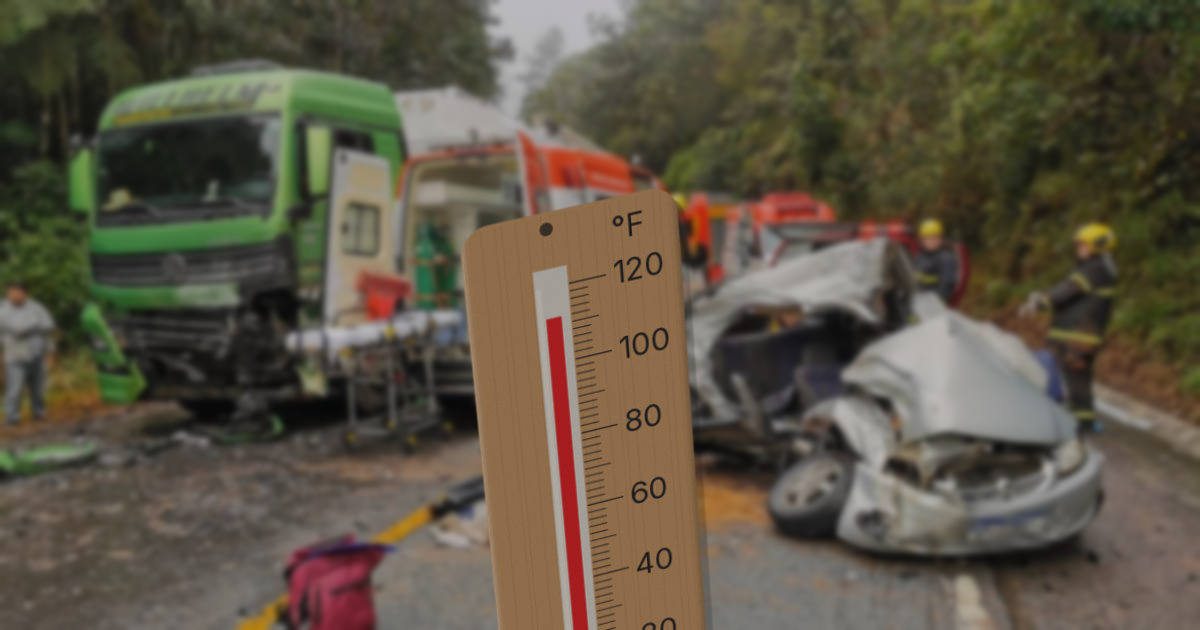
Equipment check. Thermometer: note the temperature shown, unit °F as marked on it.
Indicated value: 112 °F
